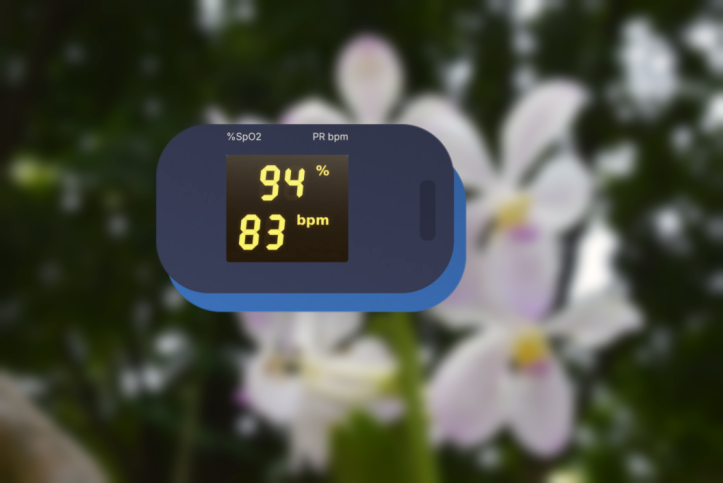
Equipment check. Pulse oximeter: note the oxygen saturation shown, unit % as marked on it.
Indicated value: 94 %
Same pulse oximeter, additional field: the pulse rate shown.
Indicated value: 83 bpm
